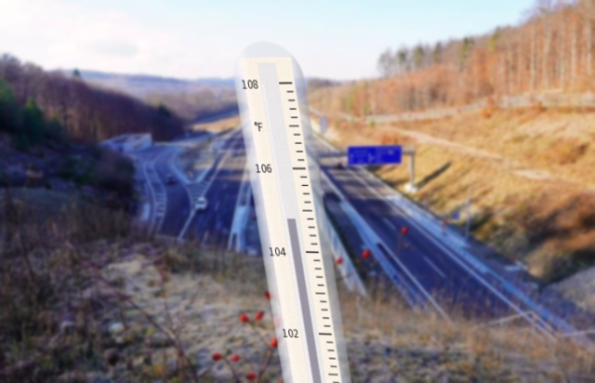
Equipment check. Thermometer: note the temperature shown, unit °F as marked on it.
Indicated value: 104.8 °F
